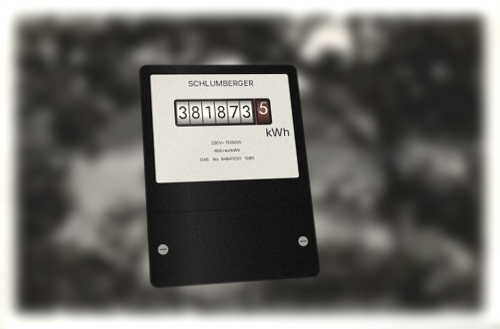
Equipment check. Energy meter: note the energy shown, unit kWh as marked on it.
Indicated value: 381873.5 kWh
